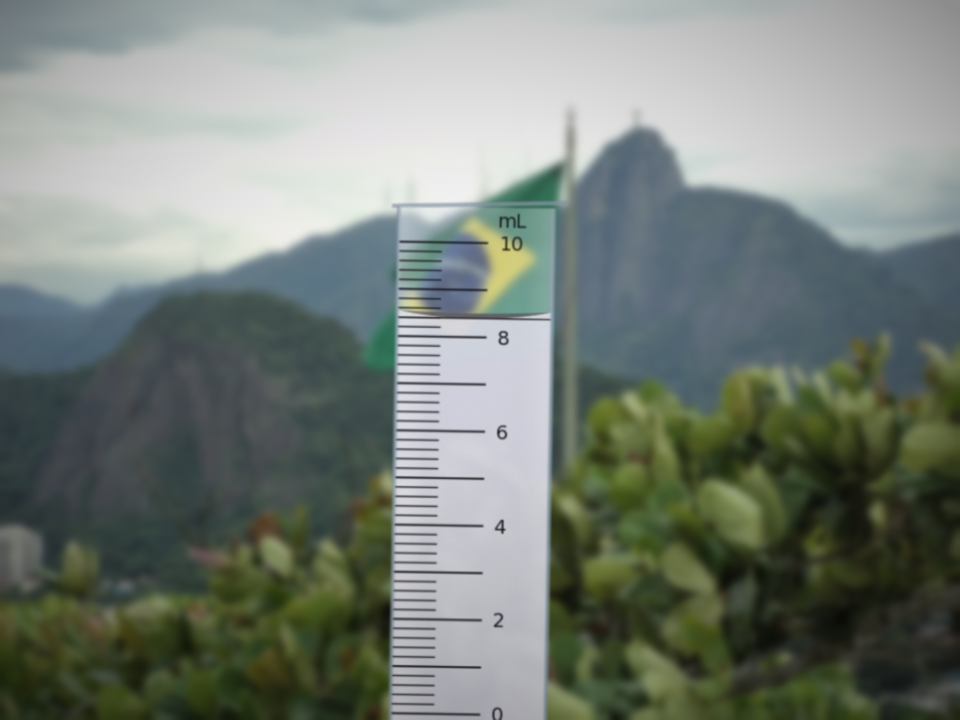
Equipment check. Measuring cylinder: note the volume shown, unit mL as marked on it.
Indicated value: 8.4 mL
